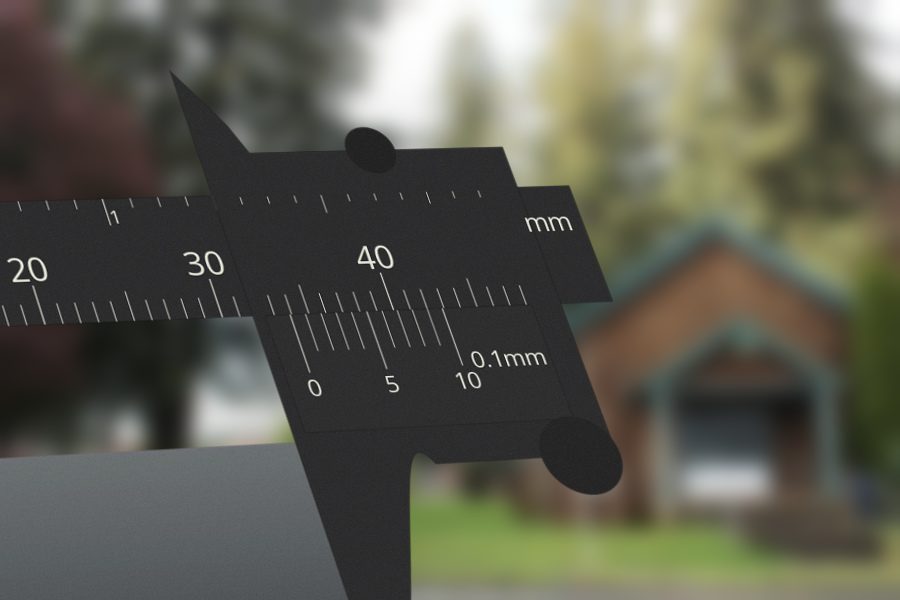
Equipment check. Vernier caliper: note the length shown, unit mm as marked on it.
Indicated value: 33.9 mm
